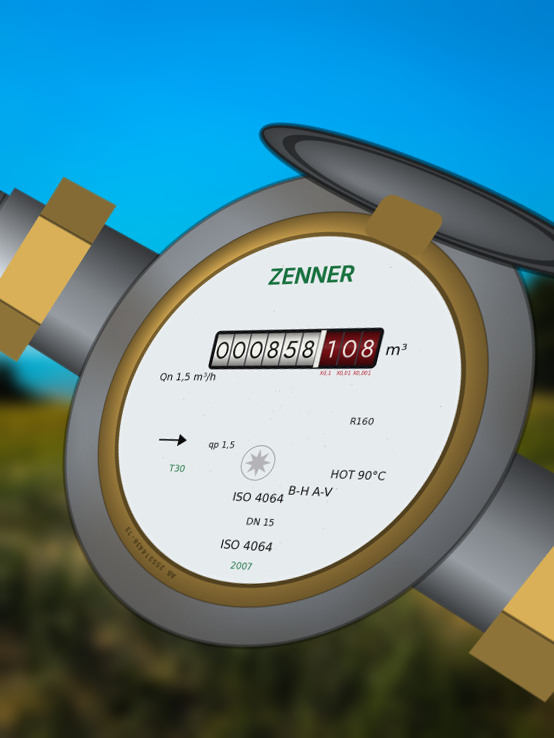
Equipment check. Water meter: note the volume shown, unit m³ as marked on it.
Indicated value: 858.108 m³
